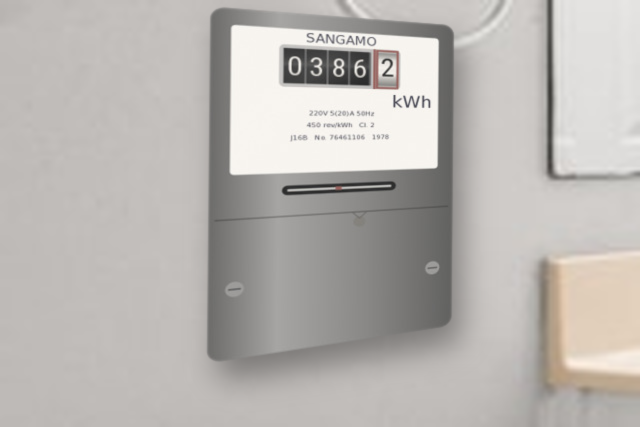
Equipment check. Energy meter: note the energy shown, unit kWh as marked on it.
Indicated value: 386.2 kWh
